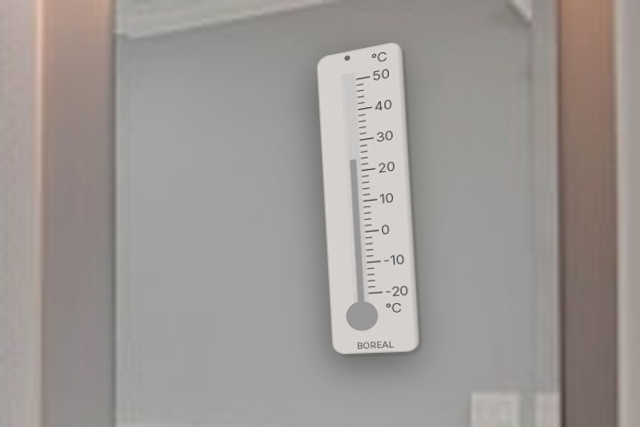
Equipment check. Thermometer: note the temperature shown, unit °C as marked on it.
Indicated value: 24 °C
